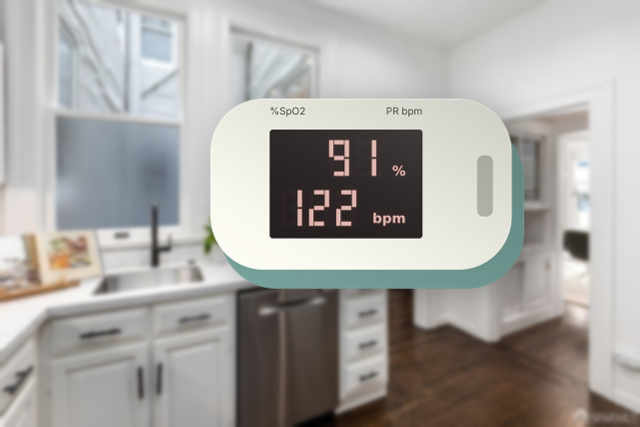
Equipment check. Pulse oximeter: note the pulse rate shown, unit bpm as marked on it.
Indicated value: 122 bpm
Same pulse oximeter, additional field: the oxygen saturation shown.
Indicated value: 91 %
